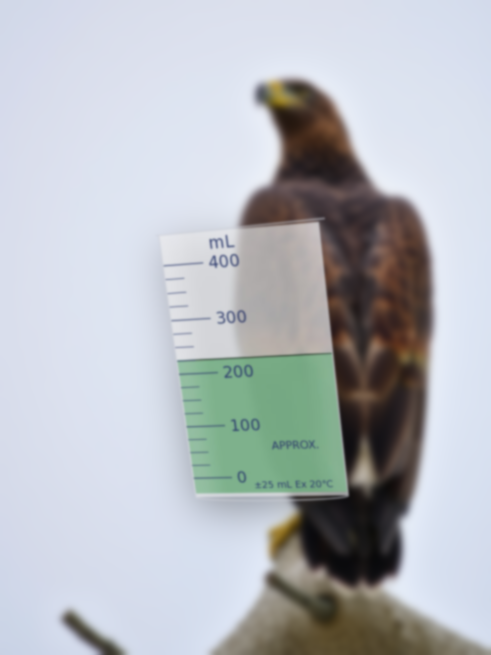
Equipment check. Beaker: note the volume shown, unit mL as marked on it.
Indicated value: 225 mL
